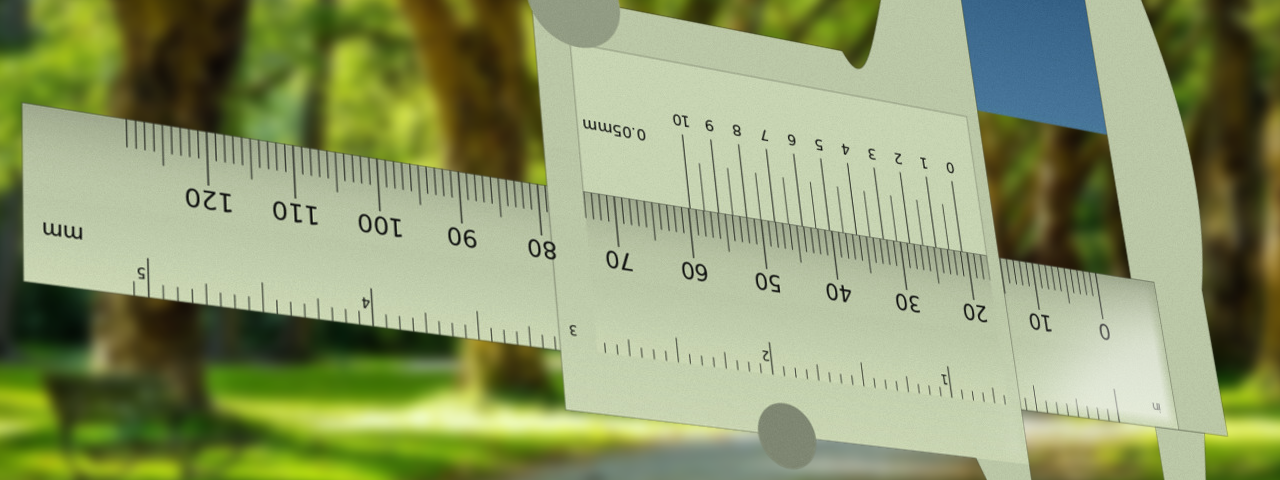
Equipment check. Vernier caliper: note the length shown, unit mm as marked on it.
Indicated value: 20.8 mm
